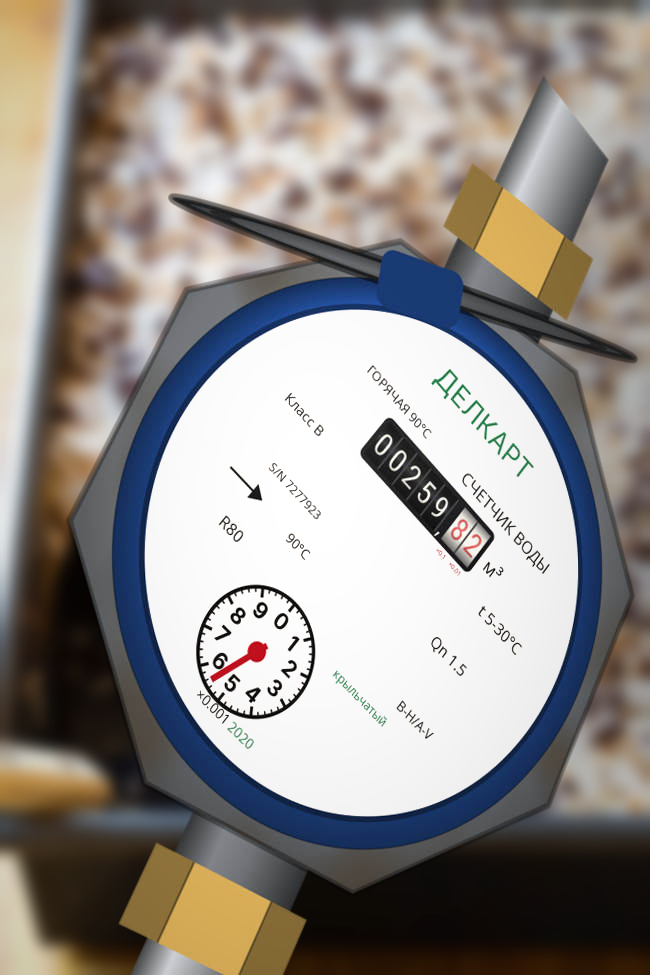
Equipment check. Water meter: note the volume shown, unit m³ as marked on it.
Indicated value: 259.825 m³
